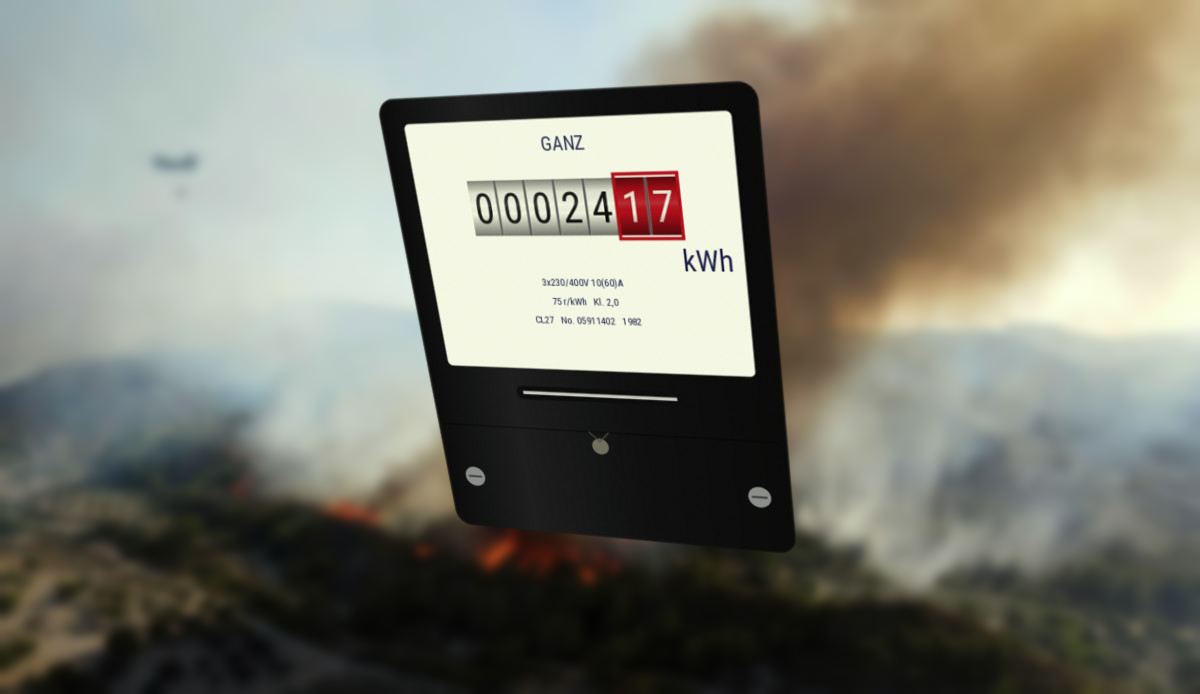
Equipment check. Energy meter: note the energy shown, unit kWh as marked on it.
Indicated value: 24.17 kWh
